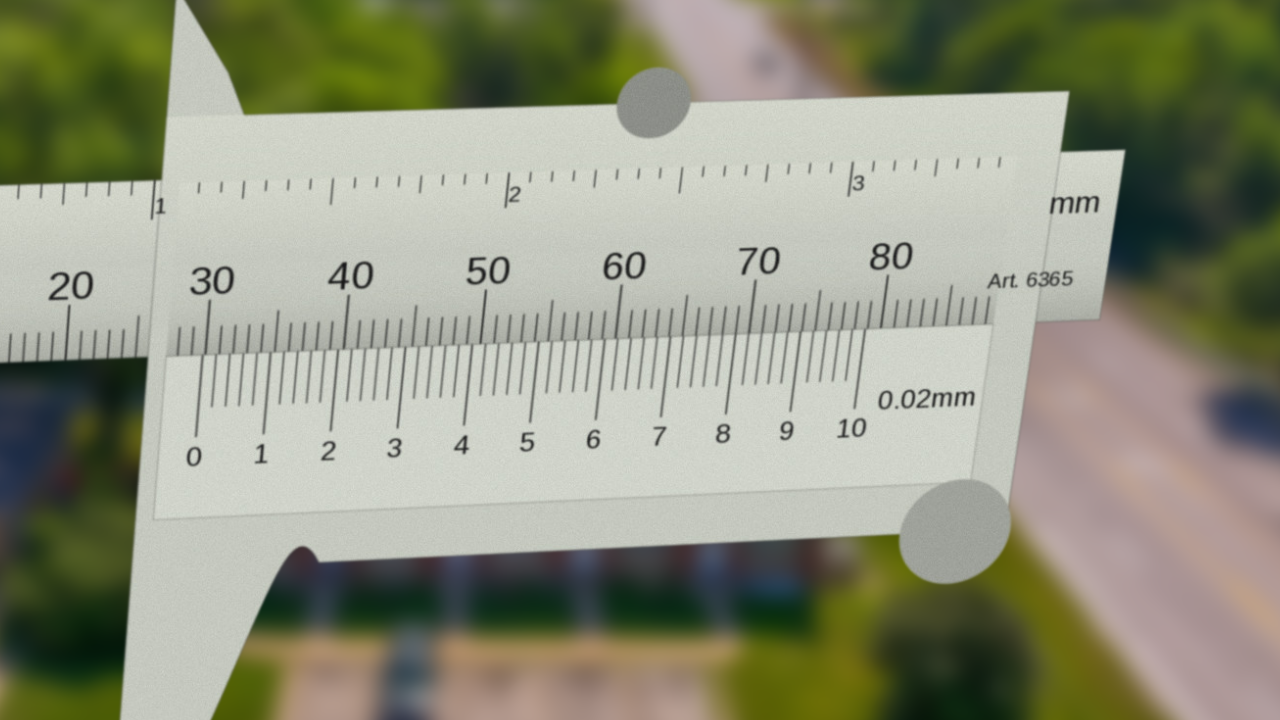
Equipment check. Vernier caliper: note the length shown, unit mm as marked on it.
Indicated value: 29.8 mm
